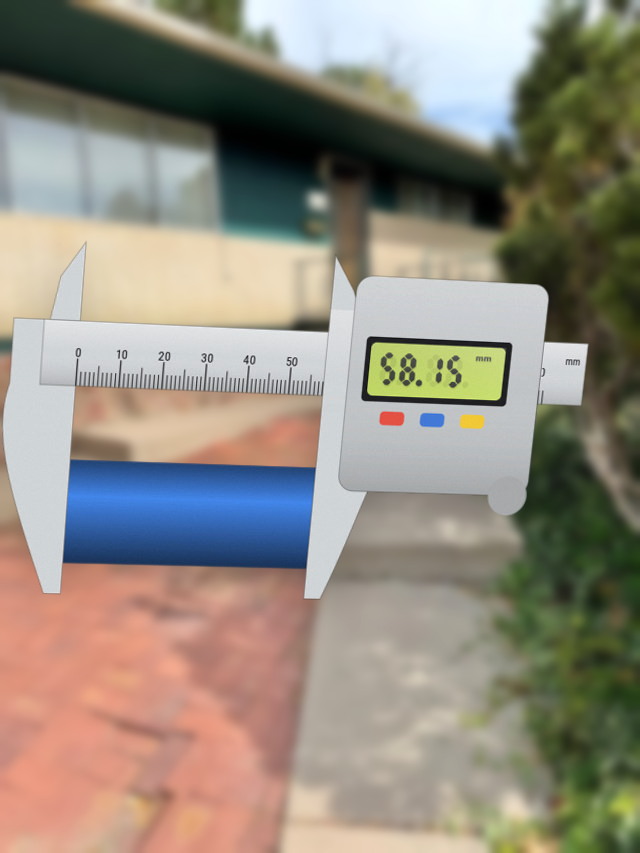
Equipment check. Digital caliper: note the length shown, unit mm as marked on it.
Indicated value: 58.15 mm
